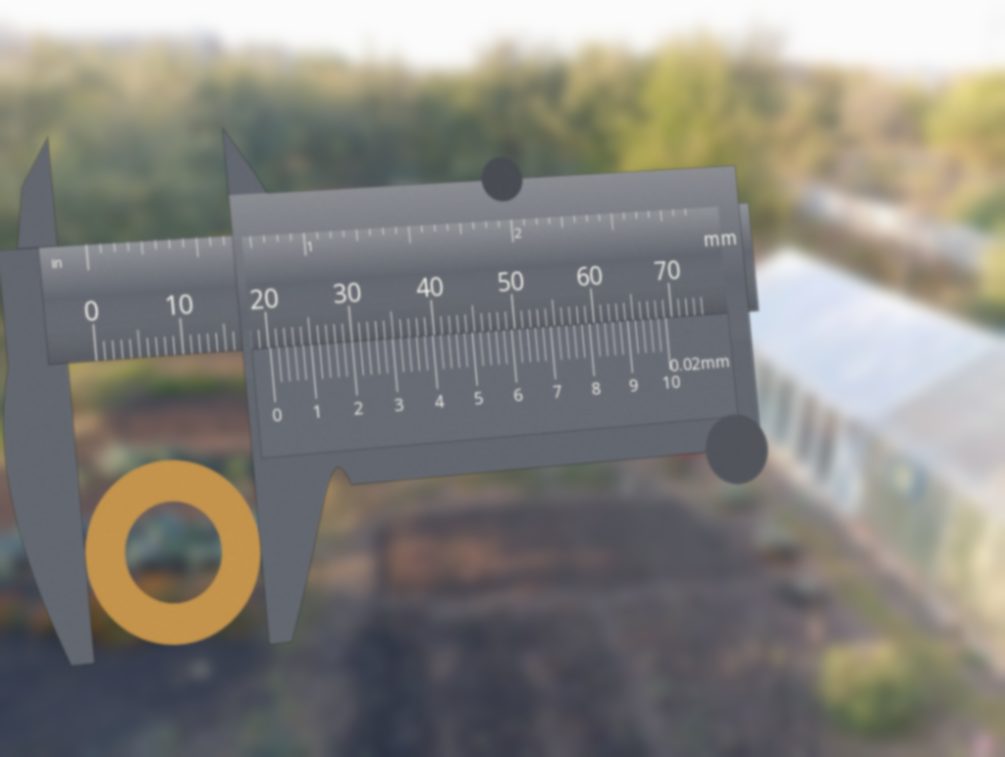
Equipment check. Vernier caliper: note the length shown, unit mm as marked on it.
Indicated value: 20.2 mm
